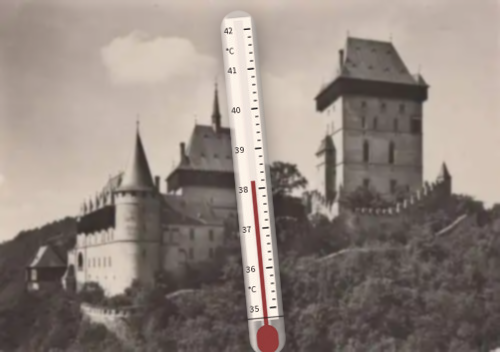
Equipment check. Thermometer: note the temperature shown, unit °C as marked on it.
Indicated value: 38.2 °C
